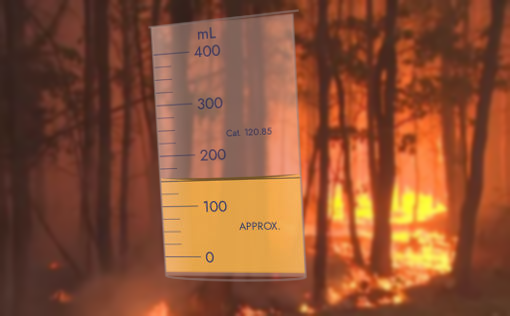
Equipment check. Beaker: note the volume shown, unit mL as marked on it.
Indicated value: 150 mL
